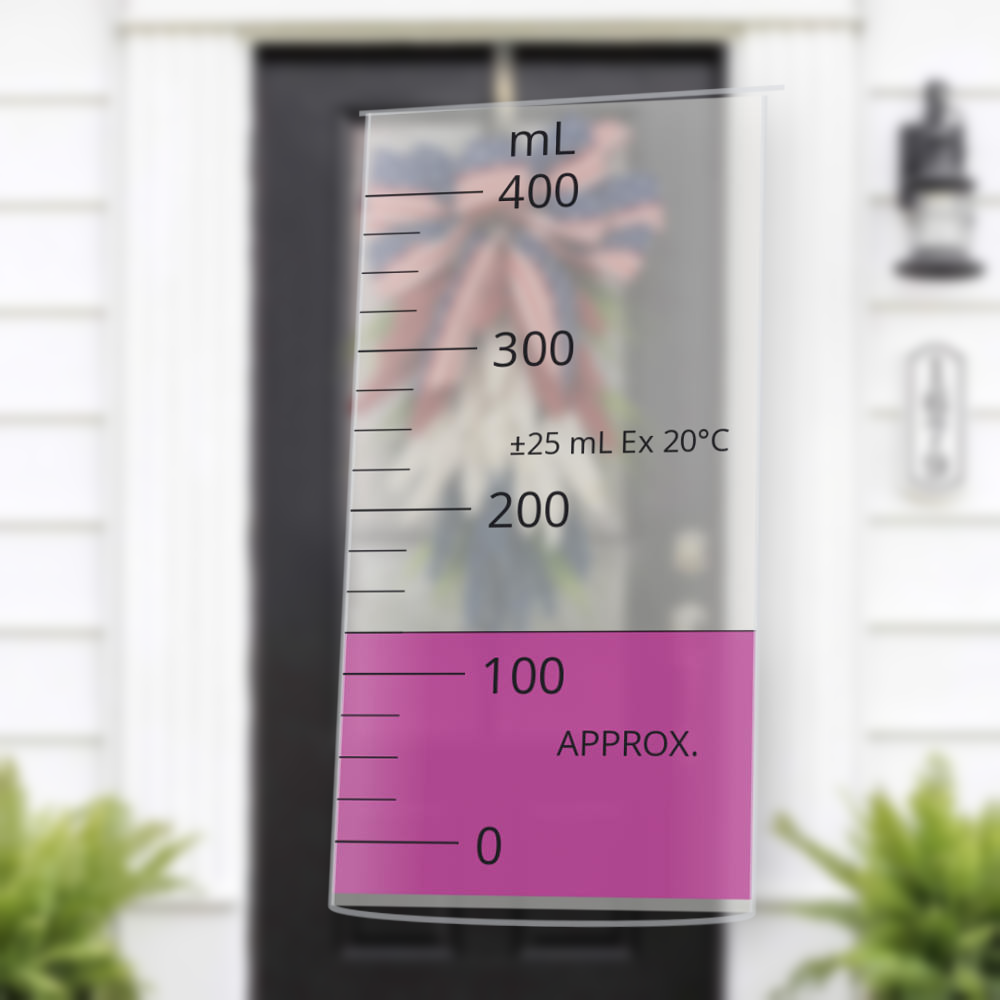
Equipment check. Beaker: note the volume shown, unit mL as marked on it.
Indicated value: 125 mL
